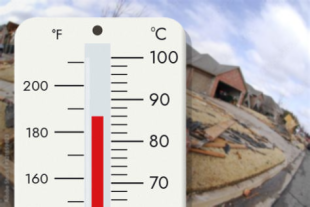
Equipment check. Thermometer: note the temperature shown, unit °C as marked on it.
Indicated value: 86 °C
